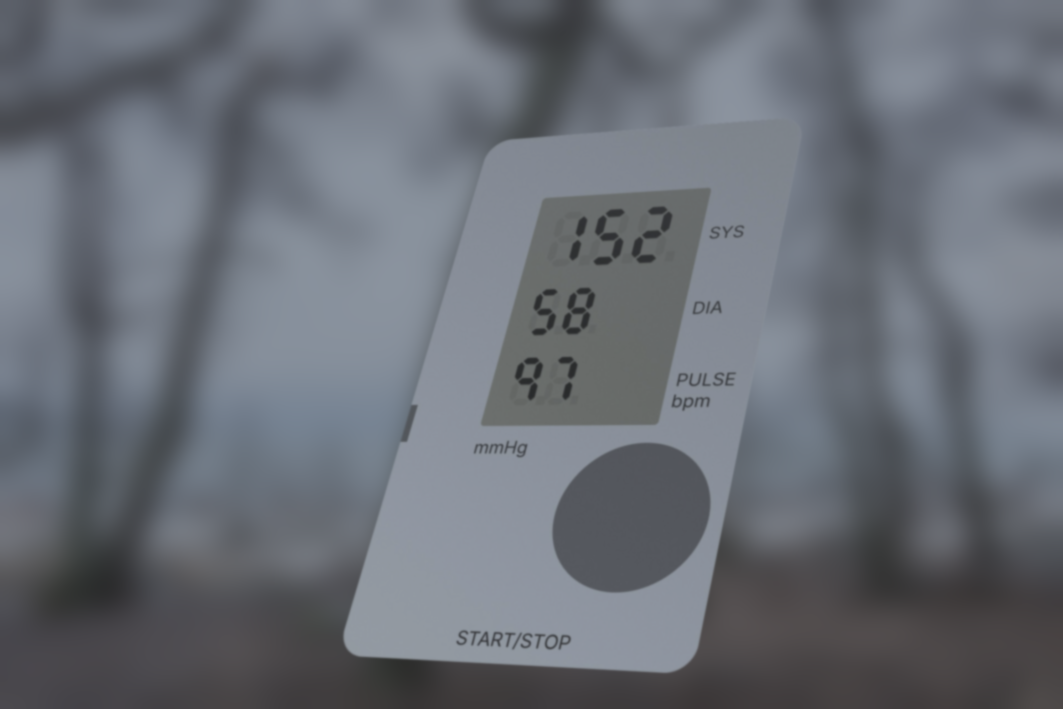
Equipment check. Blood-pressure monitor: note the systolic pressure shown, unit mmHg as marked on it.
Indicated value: 152 mmHg
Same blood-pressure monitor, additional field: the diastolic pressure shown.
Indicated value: 58 mmHg
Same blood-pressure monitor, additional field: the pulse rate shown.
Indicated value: 97 bpm
